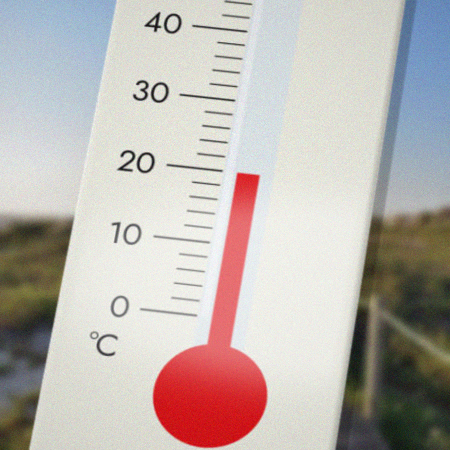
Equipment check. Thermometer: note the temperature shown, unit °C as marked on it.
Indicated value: 20 °C
